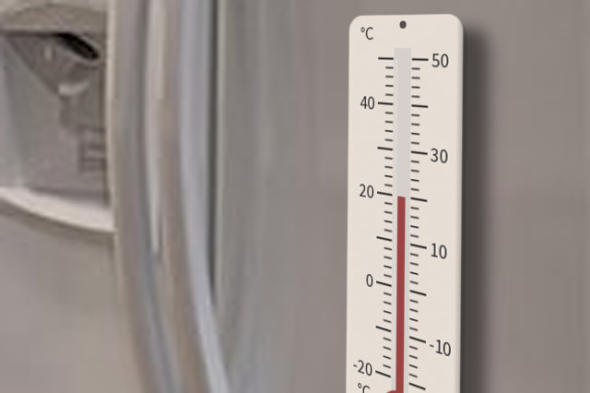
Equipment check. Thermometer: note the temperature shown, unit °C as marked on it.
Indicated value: 20 °C
